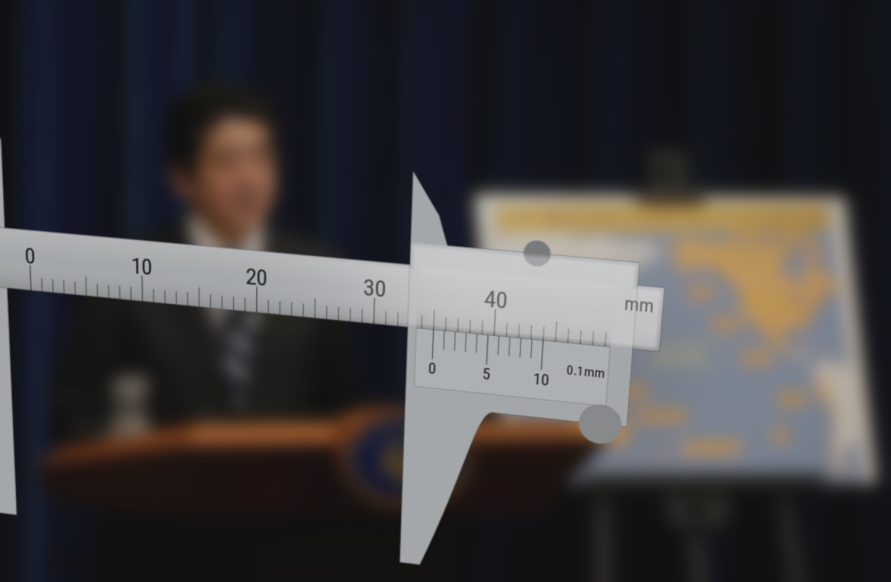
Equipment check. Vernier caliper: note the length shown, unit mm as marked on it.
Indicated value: 35.0 mm
